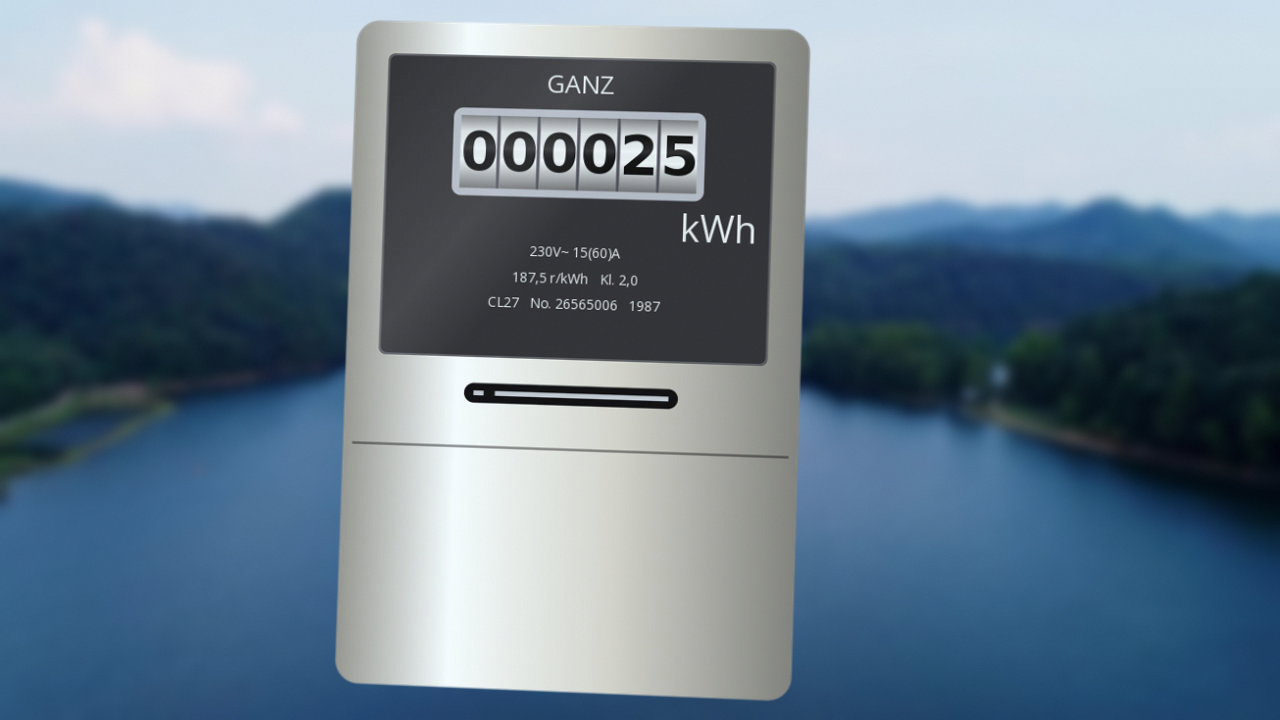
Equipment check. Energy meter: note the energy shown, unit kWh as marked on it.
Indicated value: 25 kWh
